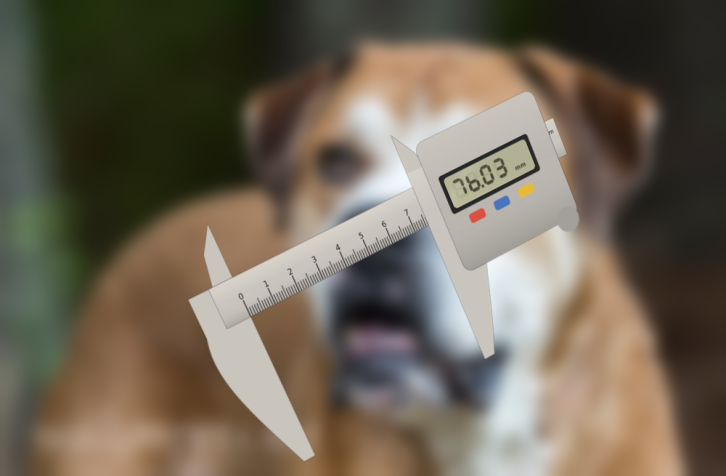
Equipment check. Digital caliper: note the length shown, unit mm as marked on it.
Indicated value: 76.03 mm
